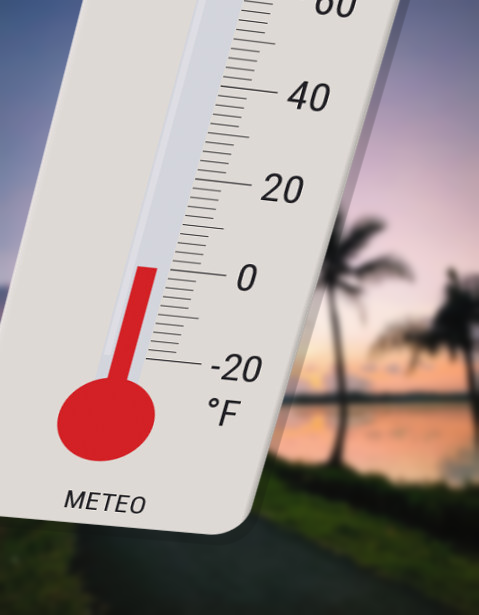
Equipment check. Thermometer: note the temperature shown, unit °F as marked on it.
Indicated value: 0 °F
